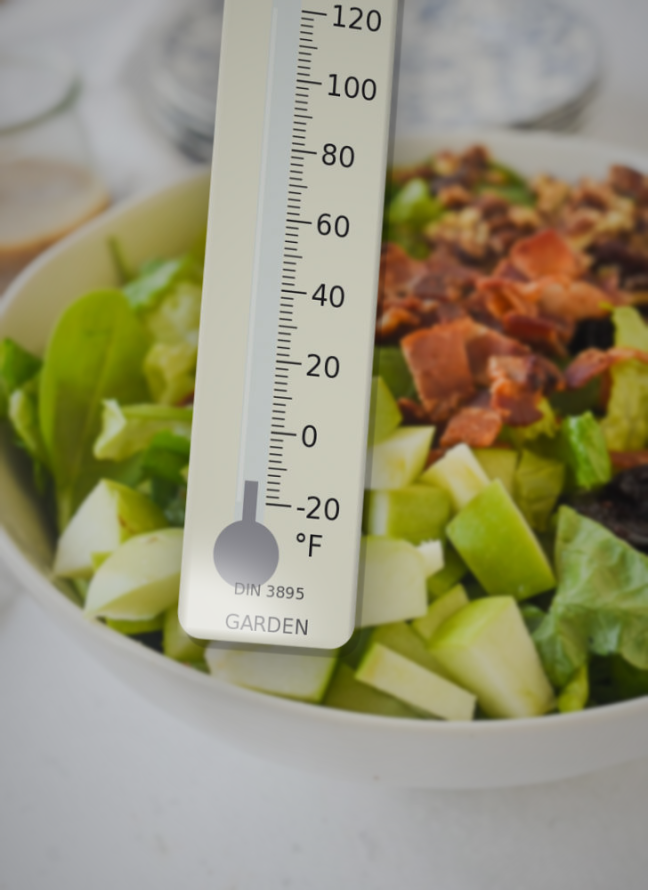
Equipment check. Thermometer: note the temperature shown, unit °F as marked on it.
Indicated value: -14 °F
